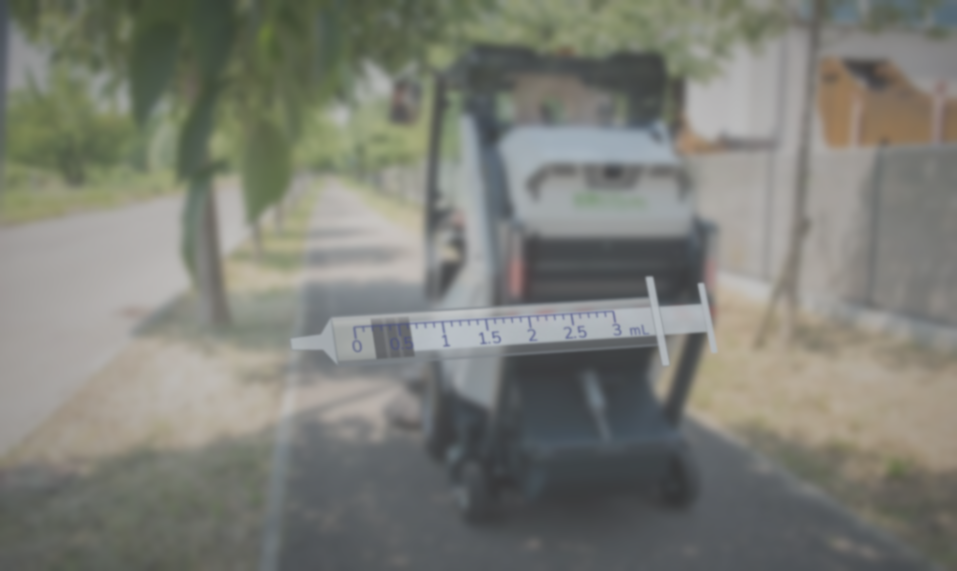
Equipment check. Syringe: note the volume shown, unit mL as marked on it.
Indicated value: 0.2 mL
